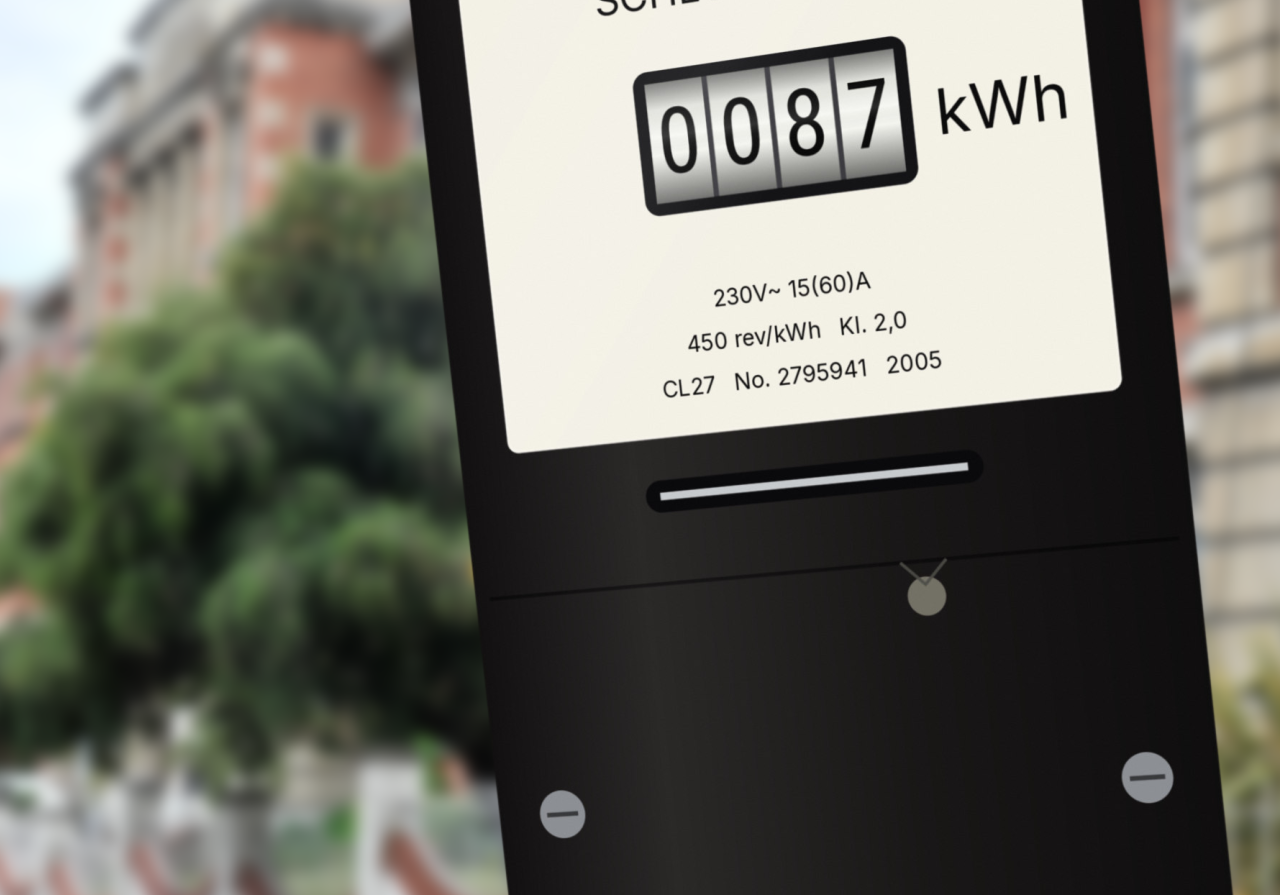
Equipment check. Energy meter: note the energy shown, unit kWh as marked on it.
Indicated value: 87 kWh
